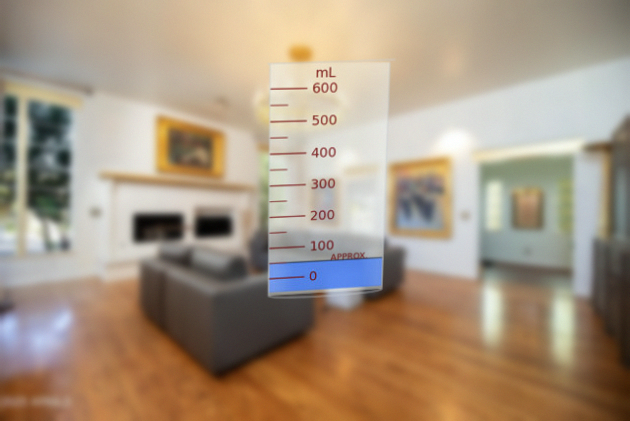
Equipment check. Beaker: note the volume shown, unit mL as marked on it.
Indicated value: 50 mL
